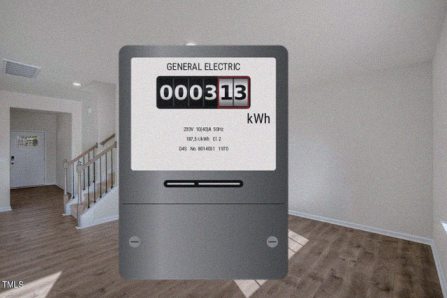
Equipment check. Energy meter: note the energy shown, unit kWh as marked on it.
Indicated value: 3.13 kWh
